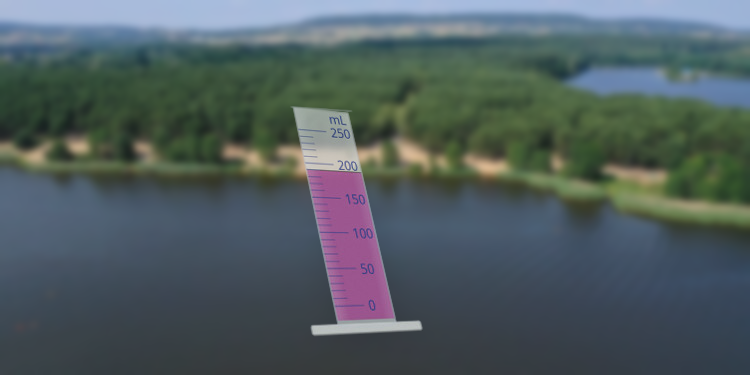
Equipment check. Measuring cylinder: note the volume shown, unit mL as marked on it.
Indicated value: 190 mL
